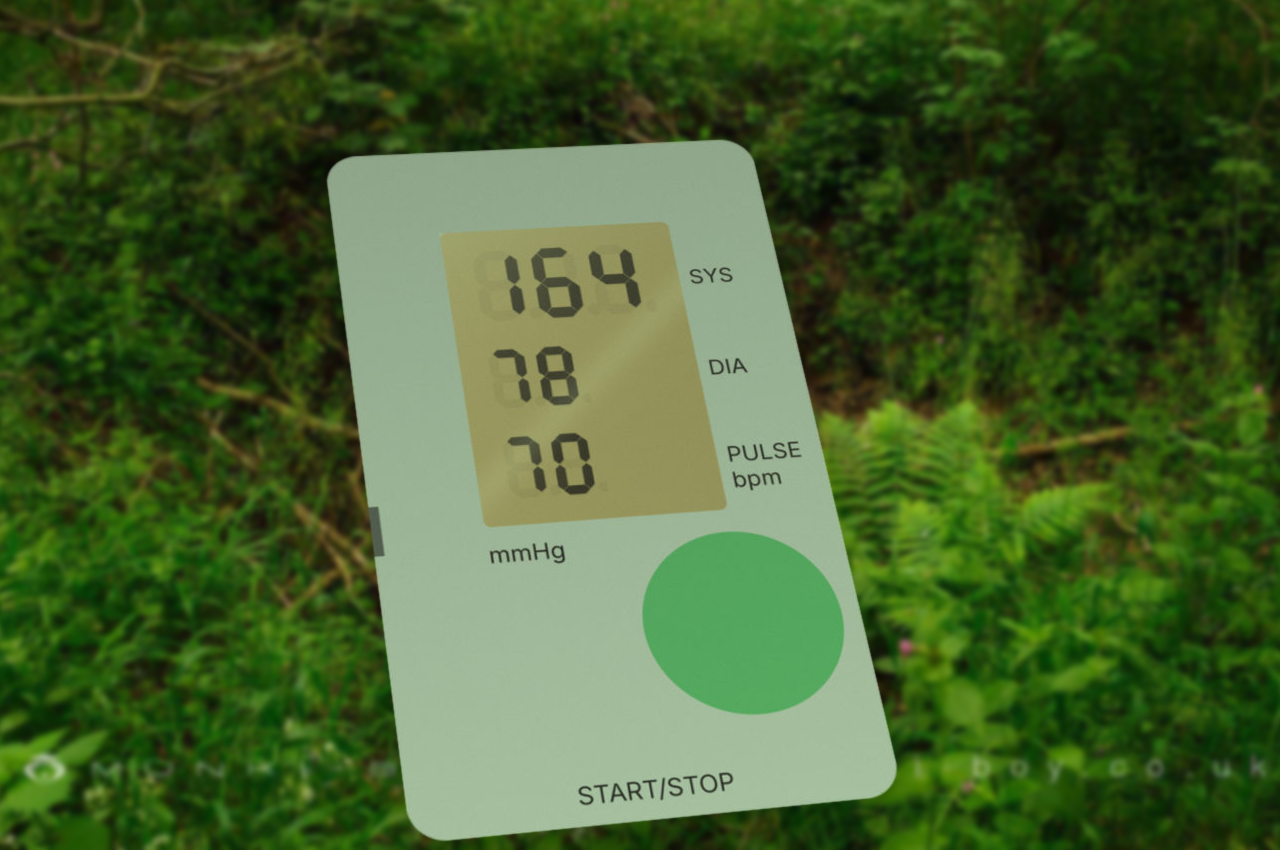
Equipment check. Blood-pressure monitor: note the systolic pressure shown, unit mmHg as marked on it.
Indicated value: 164 mmHg
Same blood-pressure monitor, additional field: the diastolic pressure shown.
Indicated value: 78 mmHg
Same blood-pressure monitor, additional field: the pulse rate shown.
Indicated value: 70 bpm
